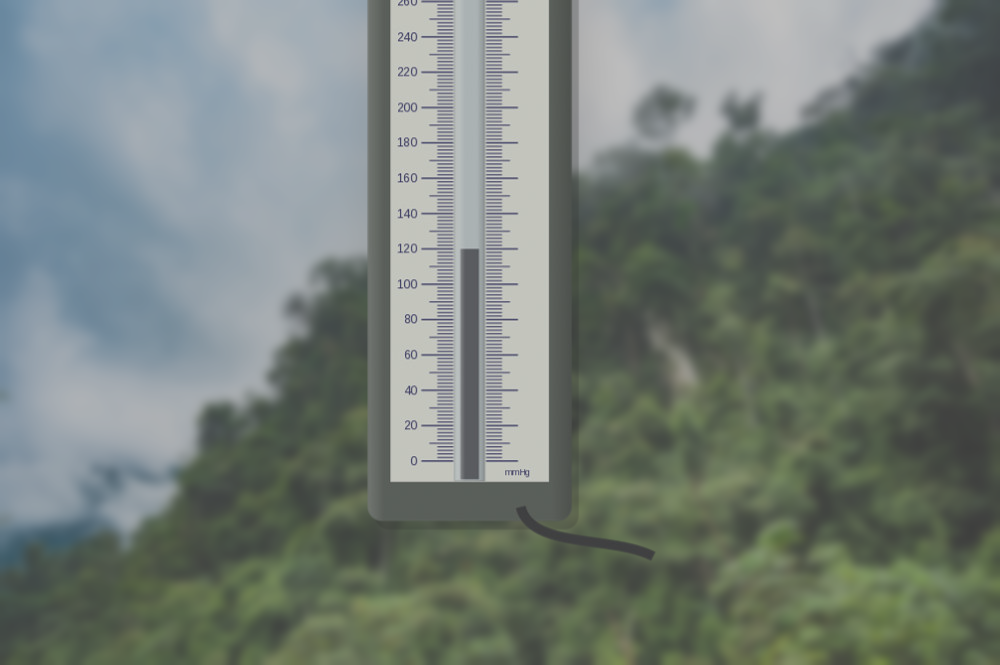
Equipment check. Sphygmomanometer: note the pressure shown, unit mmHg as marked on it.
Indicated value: 120 mmHg
